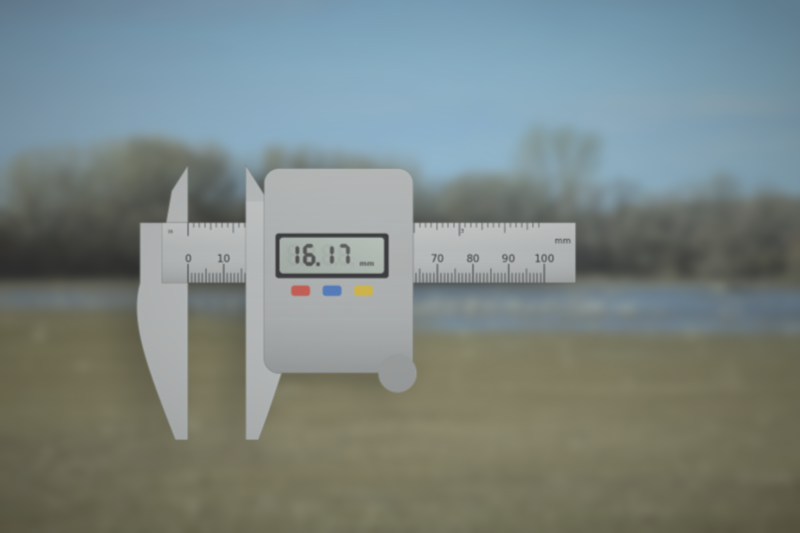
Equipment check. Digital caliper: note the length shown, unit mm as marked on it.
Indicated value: 16.17 mm
